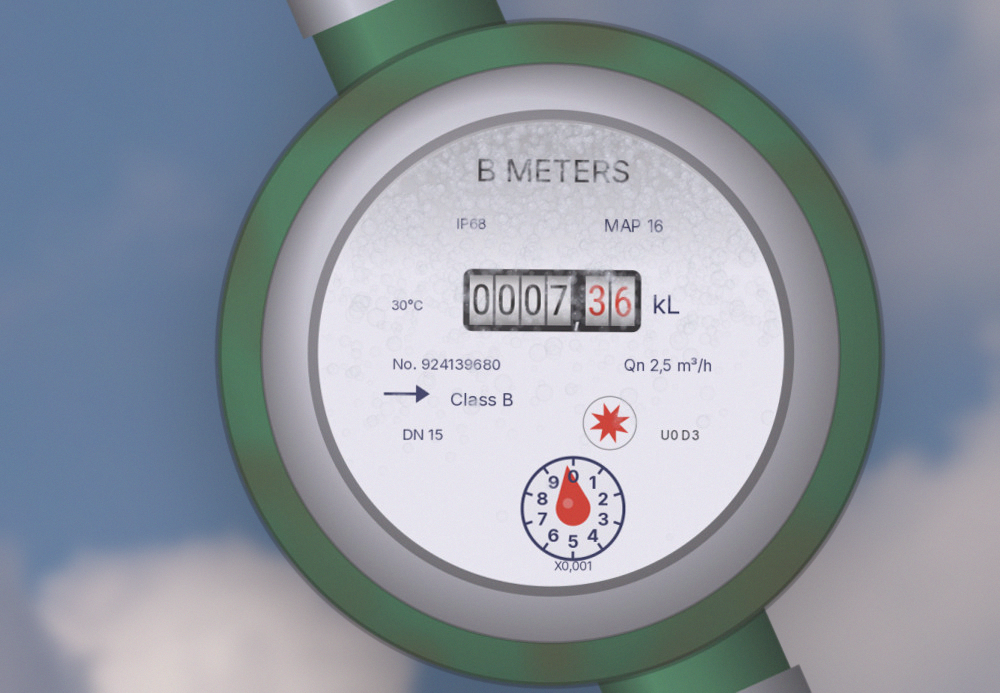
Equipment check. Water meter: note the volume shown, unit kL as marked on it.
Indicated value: 7.359 kL
